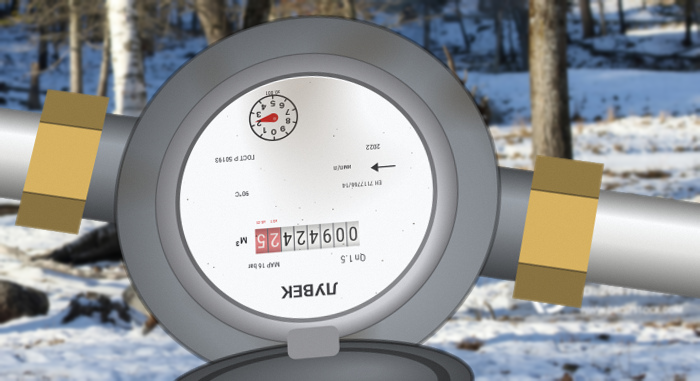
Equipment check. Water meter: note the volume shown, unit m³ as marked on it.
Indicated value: 9424.252 m³
